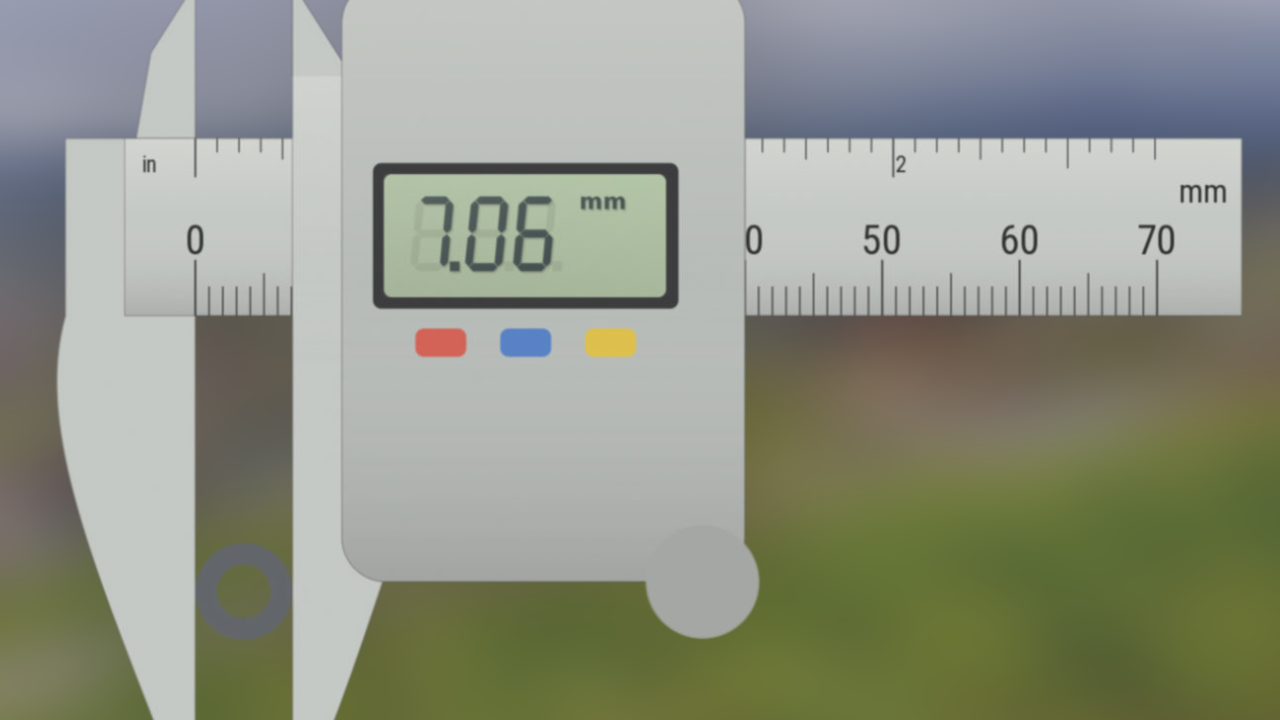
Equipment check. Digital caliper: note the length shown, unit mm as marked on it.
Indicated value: 7.06 mm
